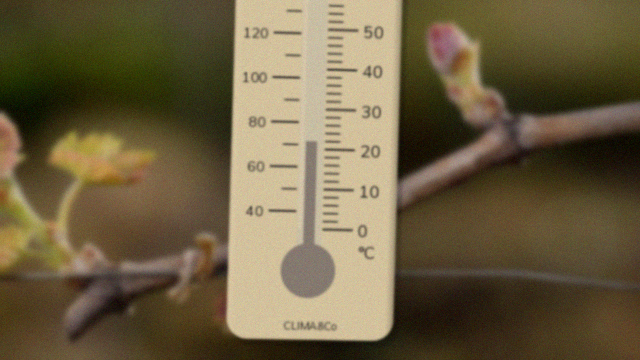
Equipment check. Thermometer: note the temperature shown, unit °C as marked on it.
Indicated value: 22 °C
